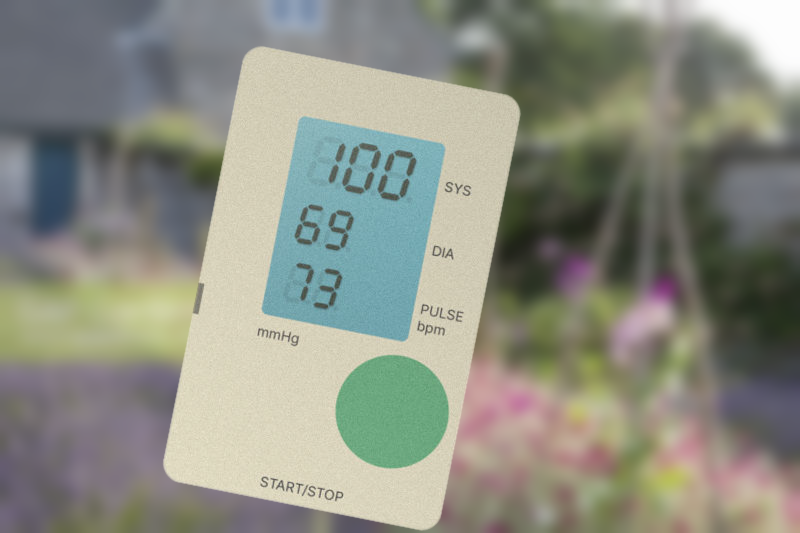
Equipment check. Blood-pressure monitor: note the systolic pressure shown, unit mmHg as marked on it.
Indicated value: 100 mmHg
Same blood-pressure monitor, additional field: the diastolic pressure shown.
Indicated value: 69 mmHg
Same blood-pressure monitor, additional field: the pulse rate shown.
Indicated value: 73 bpm
